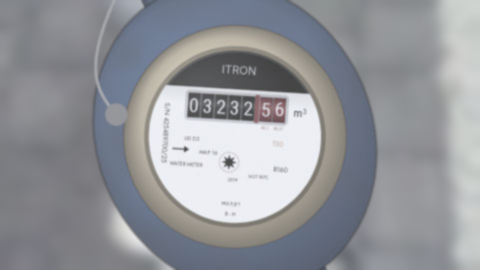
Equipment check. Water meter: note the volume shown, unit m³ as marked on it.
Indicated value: 3232.56 m³
